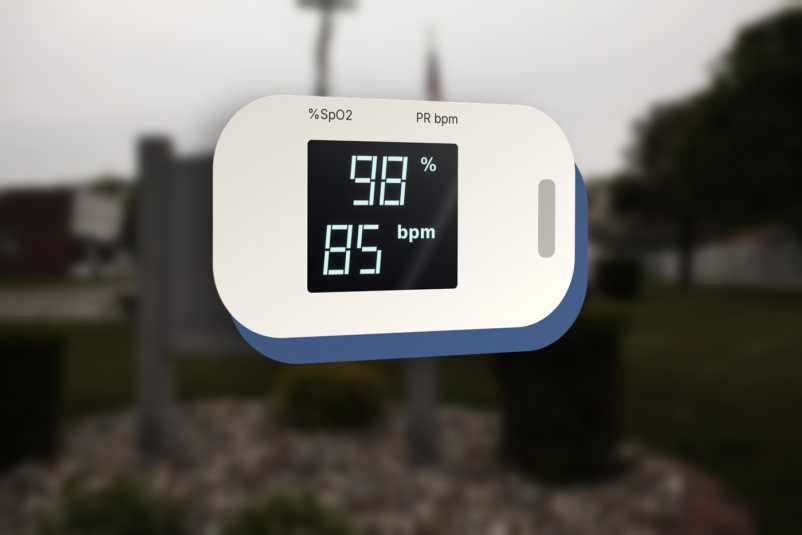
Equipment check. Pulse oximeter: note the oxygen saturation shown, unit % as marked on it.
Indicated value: 98 %
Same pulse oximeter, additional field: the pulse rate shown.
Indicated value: 85 bpm
